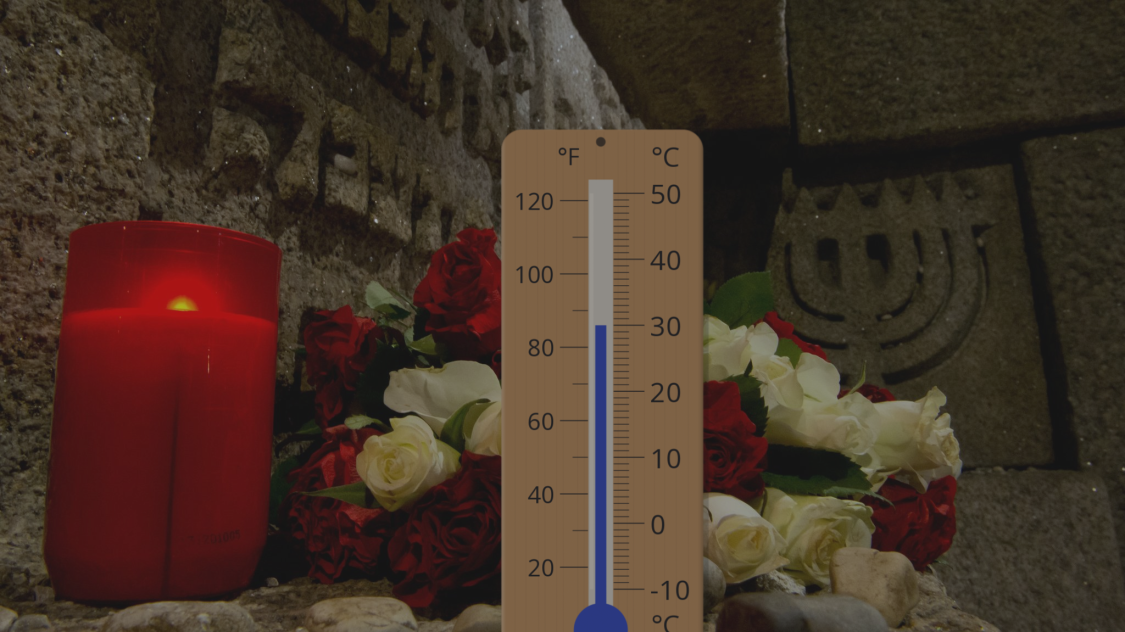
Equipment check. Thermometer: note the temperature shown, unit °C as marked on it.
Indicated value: 30 °C
